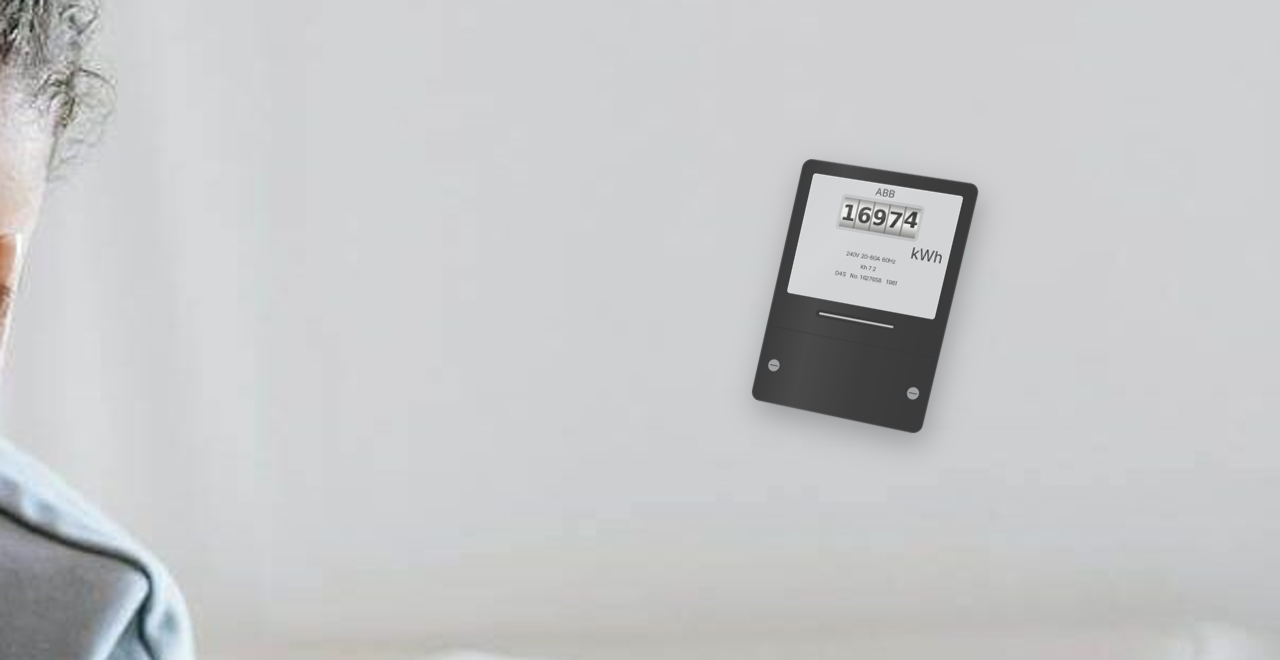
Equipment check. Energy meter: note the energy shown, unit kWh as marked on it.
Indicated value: 16974 kWh
